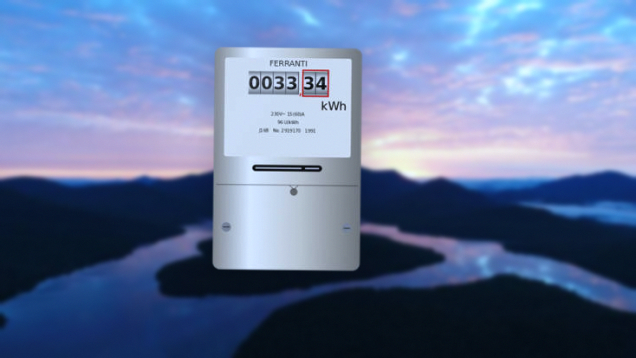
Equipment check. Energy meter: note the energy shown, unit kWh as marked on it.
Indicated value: 33.34 kWh
